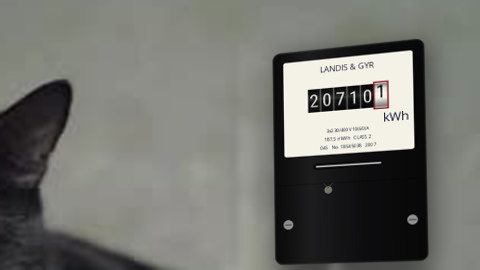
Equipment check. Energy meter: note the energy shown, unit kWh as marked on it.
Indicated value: 20710.1 kWh
